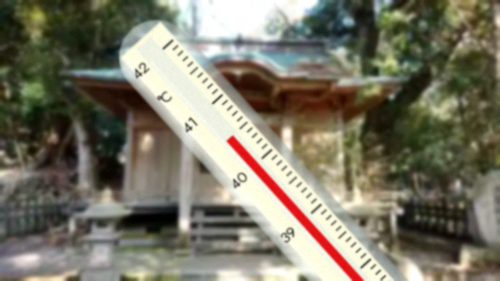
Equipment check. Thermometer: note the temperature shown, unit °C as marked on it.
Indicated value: 40.5 °C
